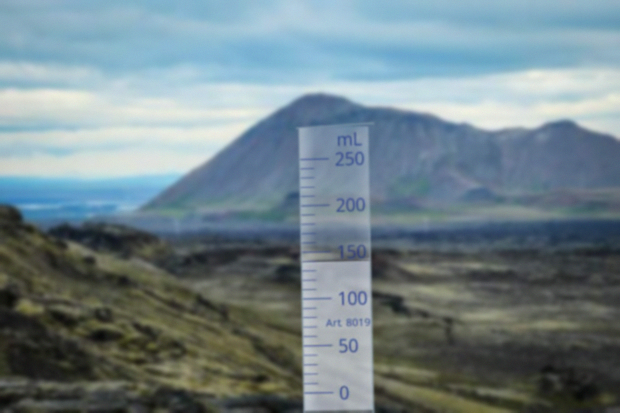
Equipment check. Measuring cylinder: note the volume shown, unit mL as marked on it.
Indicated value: 140 mL
